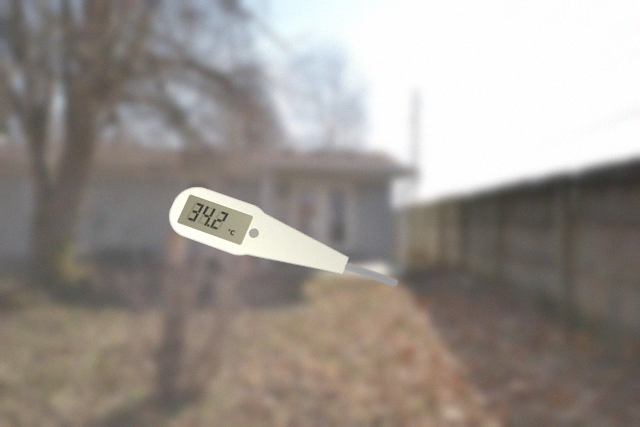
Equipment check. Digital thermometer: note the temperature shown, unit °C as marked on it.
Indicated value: 34.2 °C
